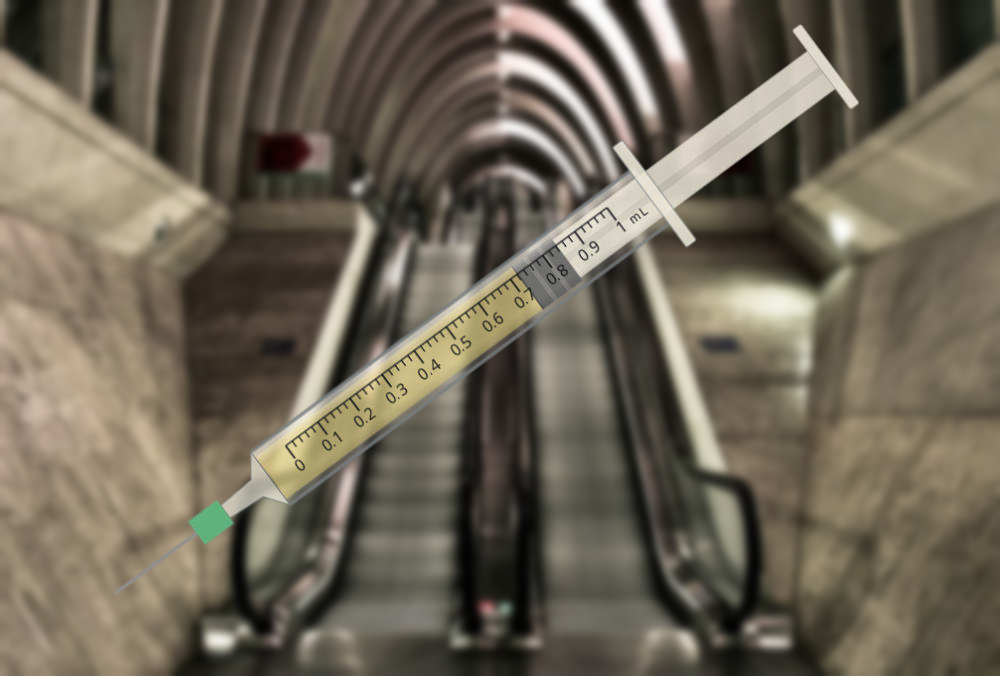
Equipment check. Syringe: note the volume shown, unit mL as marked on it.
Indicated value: 0.72 mL
